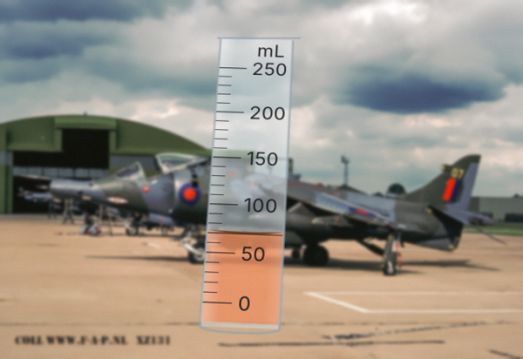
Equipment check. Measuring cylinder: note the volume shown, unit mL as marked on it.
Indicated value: 70 mL
